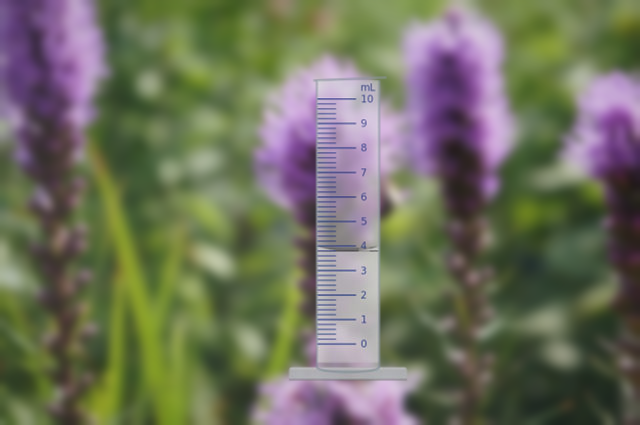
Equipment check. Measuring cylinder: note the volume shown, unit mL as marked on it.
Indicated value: 3.8 mL
